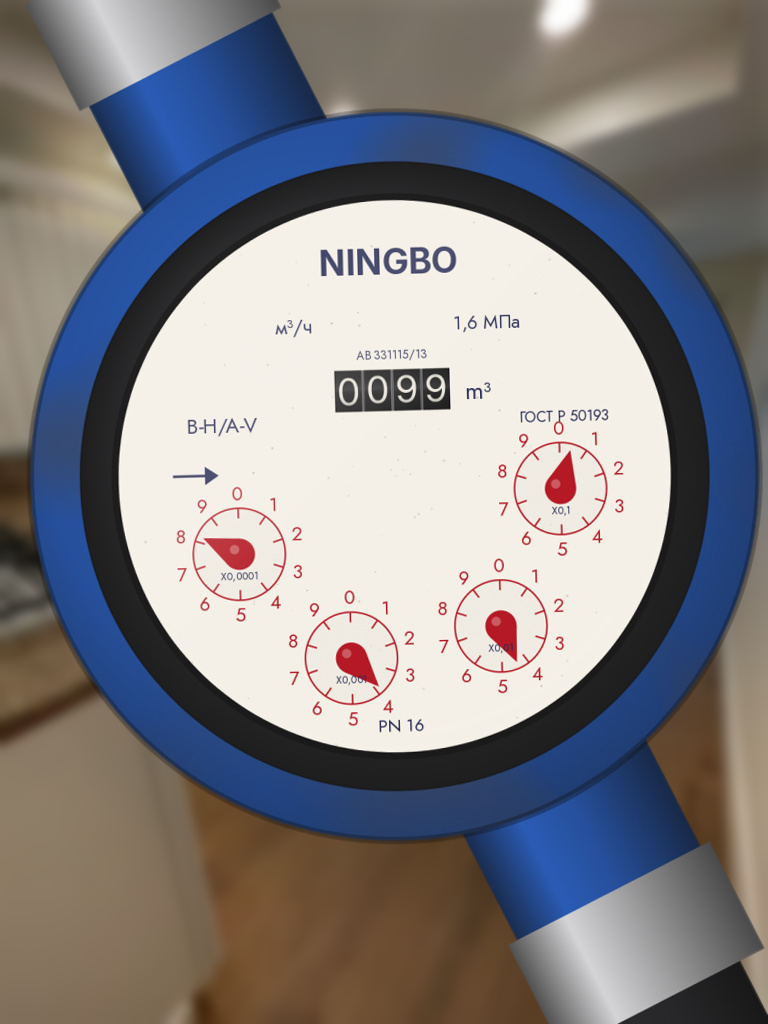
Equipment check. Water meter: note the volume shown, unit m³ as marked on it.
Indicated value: 99.0438 m³
